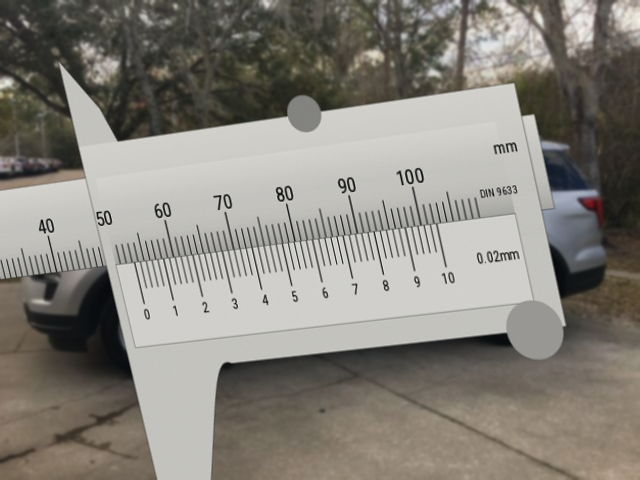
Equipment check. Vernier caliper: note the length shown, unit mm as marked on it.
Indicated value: 53.4 mm
